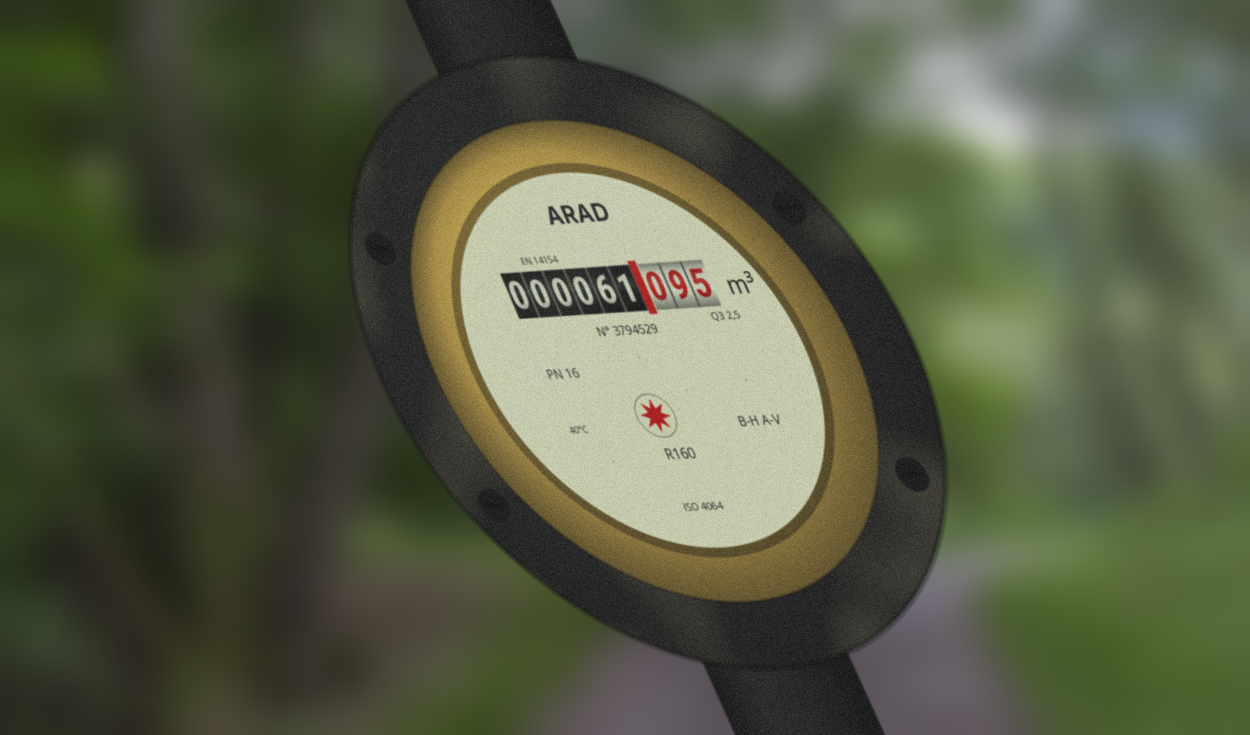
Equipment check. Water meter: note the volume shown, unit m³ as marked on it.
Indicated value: 61.095 m³
